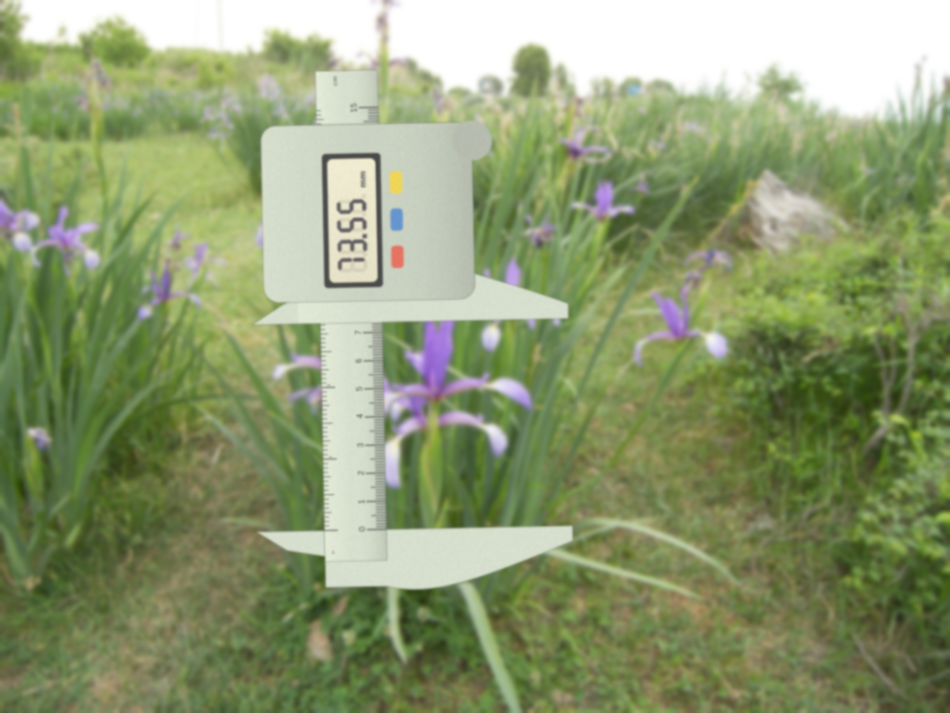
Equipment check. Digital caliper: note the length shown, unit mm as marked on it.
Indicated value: 73.55 mm
